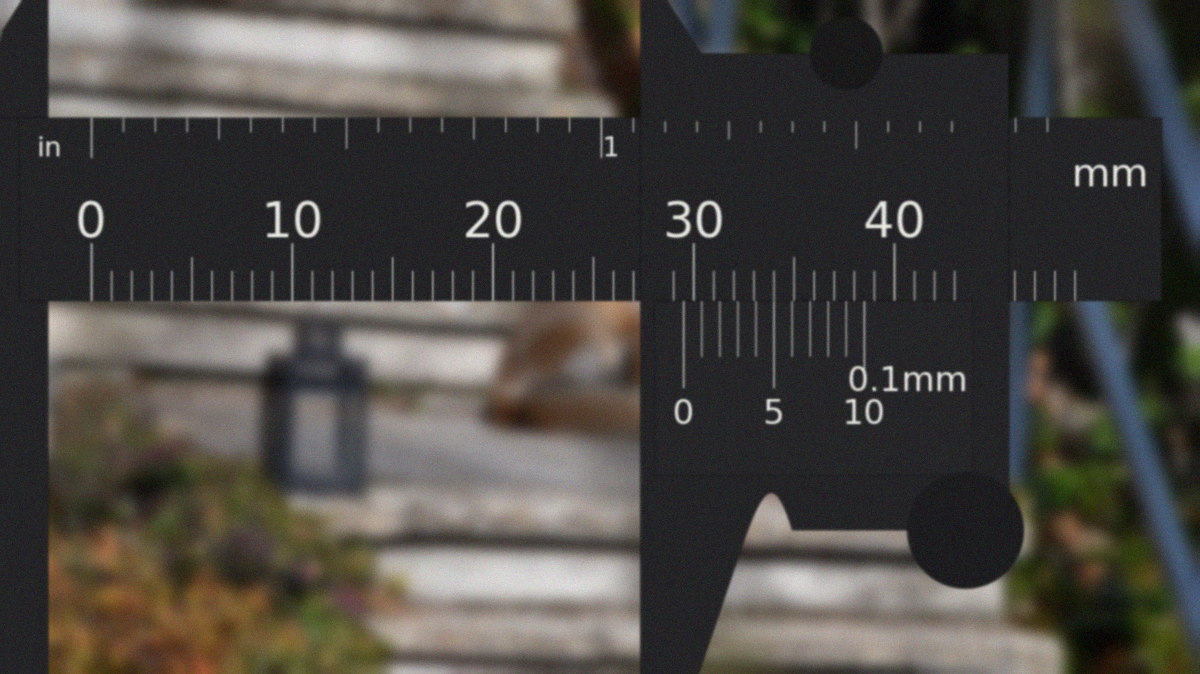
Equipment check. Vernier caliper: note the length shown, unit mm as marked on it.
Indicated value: 29.5 mm
